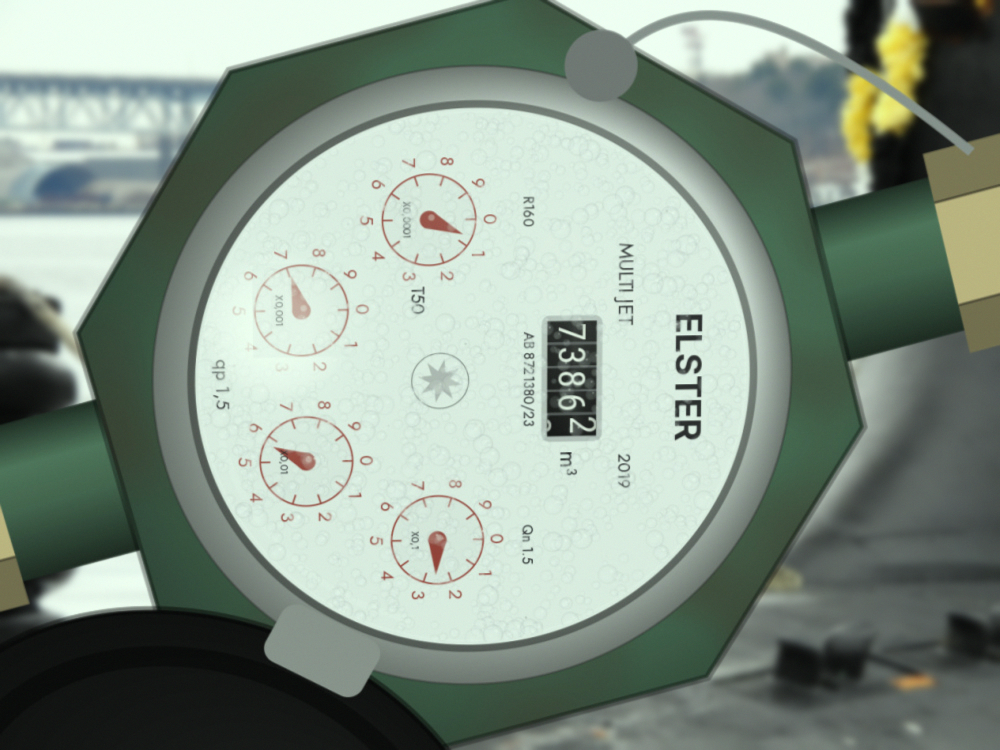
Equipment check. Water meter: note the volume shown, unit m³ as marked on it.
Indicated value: 73862.2570 m³
